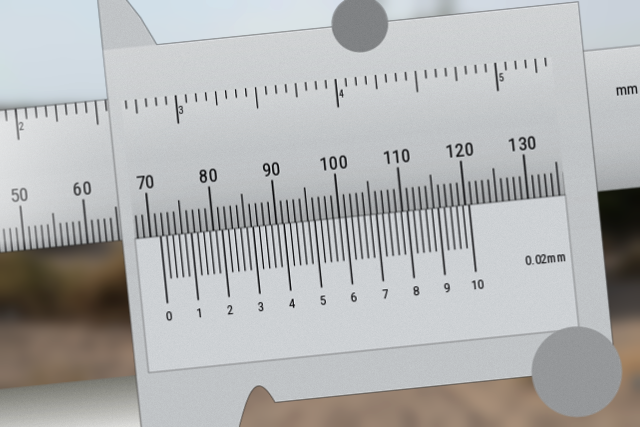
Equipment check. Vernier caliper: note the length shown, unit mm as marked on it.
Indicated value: 71.6 mm
